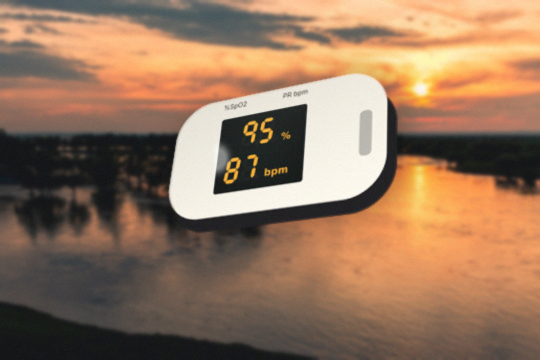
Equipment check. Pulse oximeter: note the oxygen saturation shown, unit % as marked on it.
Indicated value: 95 %
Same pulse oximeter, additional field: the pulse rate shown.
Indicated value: 87 bpm
